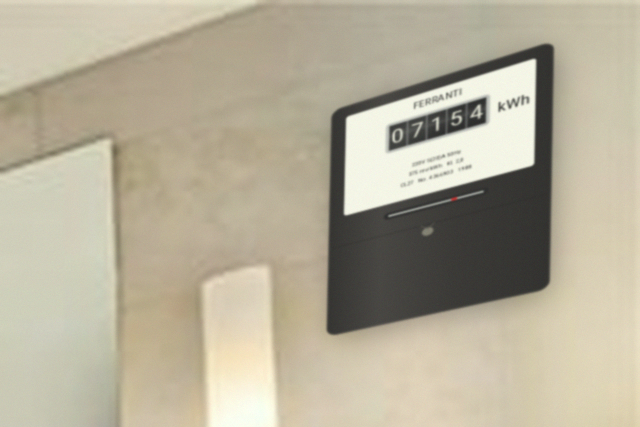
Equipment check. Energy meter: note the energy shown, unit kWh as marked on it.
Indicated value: 7154 kWh
